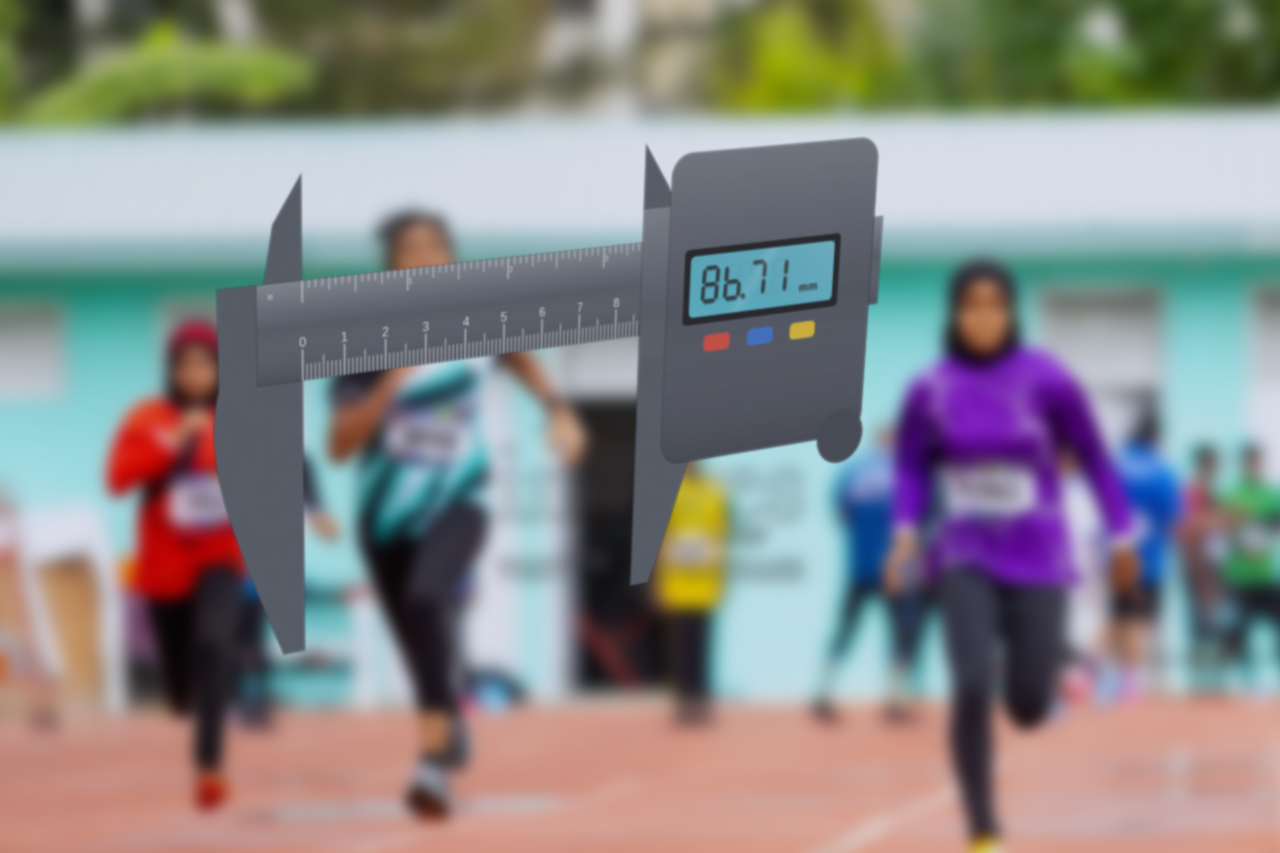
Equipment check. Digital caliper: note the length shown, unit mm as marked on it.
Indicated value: 86.71 mm
